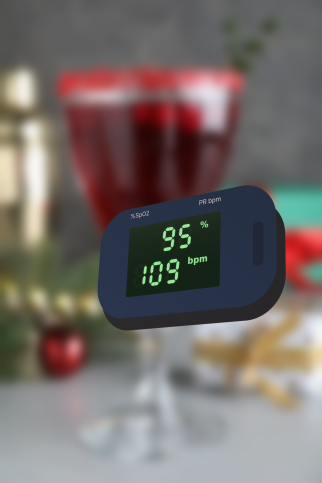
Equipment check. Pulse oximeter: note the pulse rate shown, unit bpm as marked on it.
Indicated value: 109 bpm
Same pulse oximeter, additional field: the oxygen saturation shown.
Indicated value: 95 %
